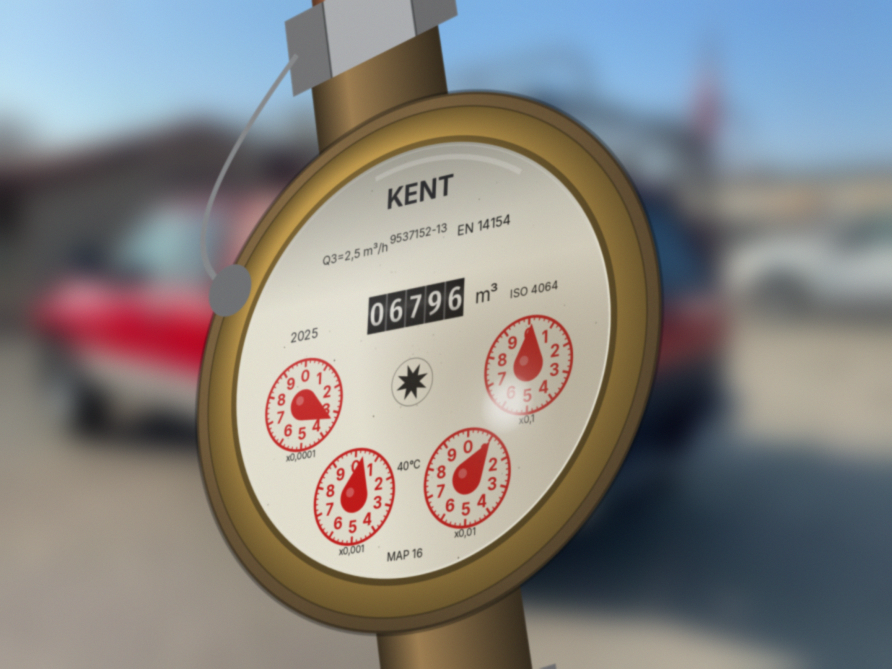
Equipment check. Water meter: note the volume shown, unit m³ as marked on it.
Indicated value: 6796.0103 m³
